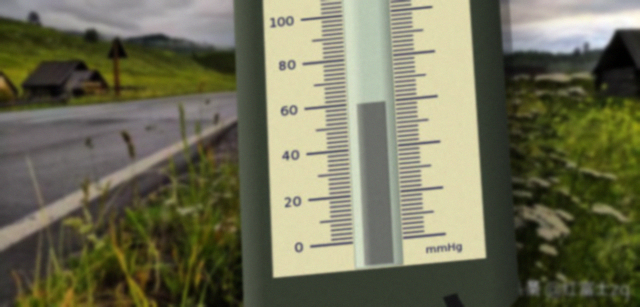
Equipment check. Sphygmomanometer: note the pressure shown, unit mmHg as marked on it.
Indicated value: 60 mmHg
